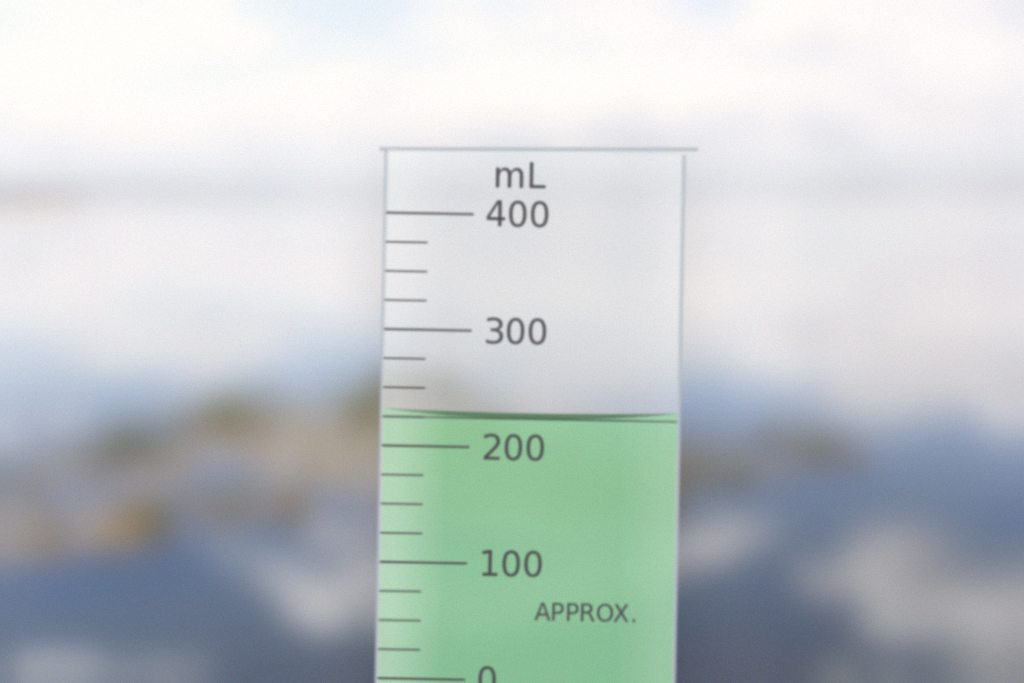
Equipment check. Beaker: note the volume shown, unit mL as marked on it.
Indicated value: 225 mL
